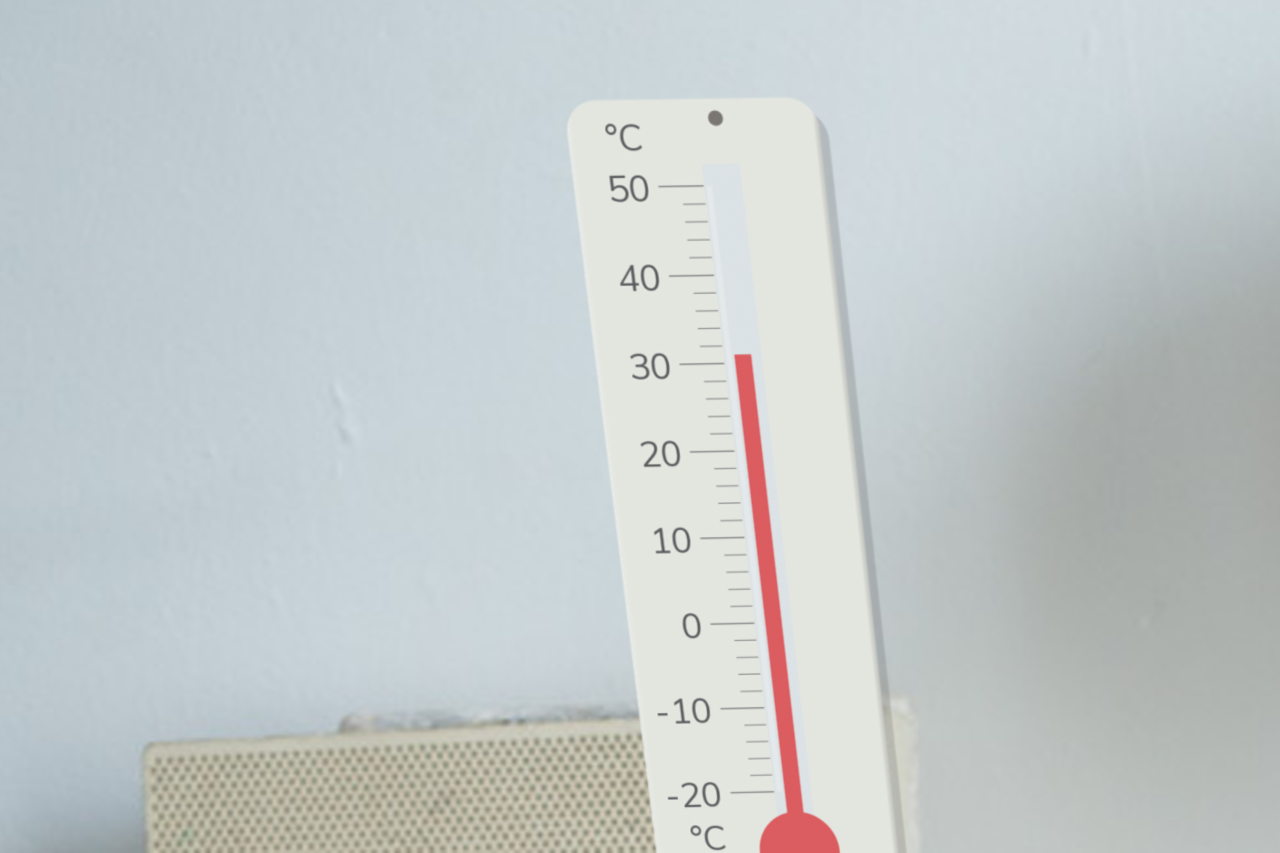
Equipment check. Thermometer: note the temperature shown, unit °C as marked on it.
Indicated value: 31 °C
